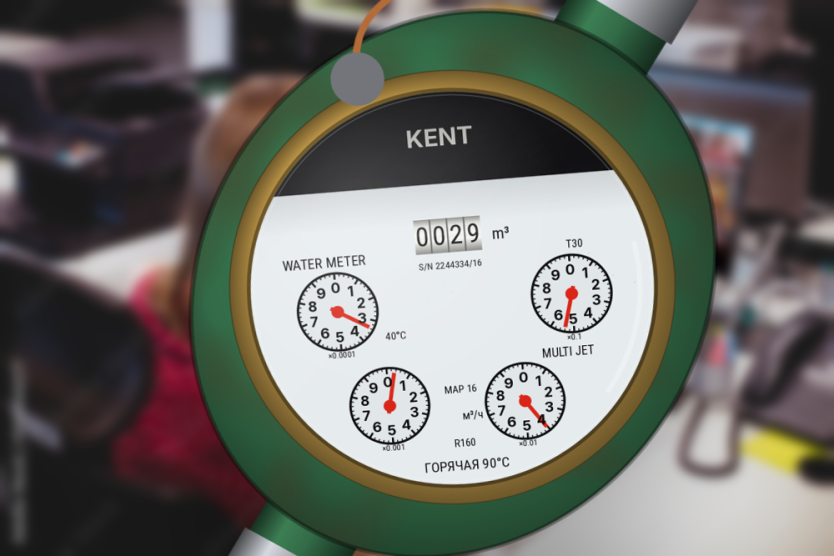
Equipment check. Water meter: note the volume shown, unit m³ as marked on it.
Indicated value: 29.5403 m³
